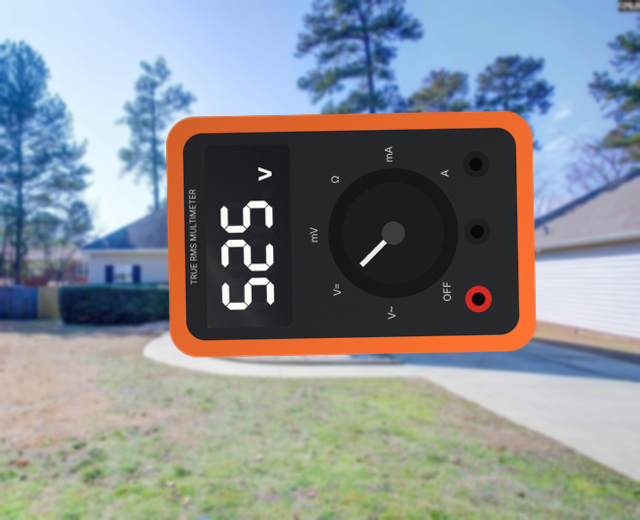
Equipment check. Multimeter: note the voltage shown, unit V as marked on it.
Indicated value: 525 V
